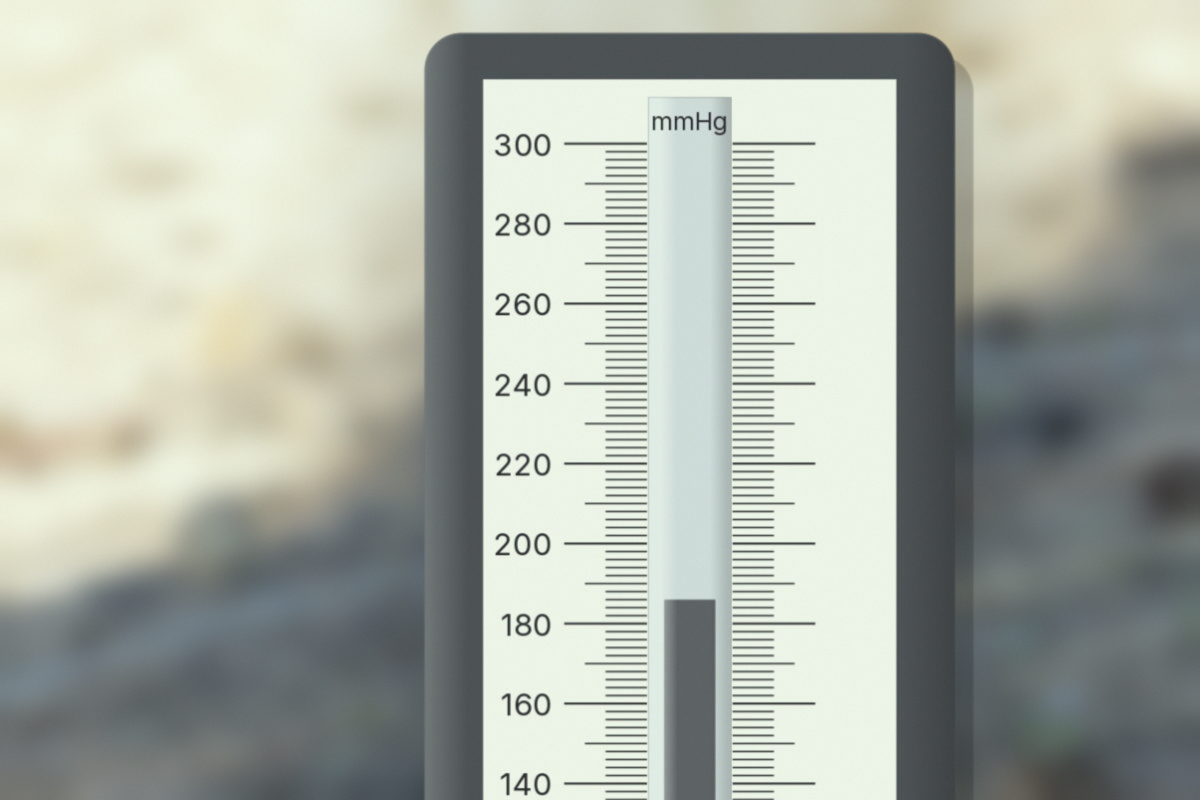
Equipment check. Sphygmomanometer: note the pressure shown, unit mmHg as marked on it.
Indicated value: 186 mmHg
